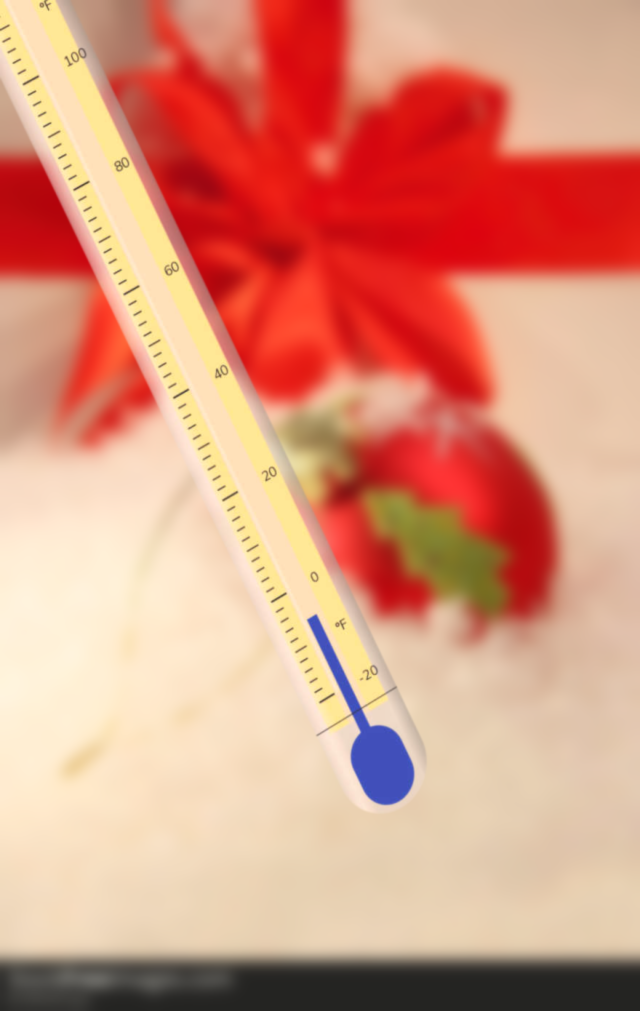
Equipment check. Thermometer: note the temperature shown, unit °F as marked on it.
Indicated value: -6 °F
